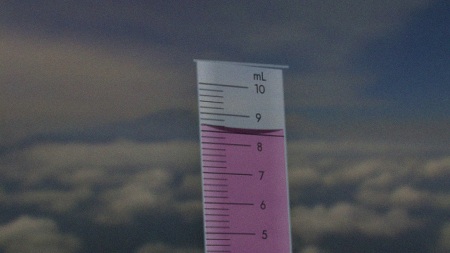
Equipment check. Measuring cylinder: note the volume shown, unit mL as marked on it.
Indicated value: 8.4 mL
